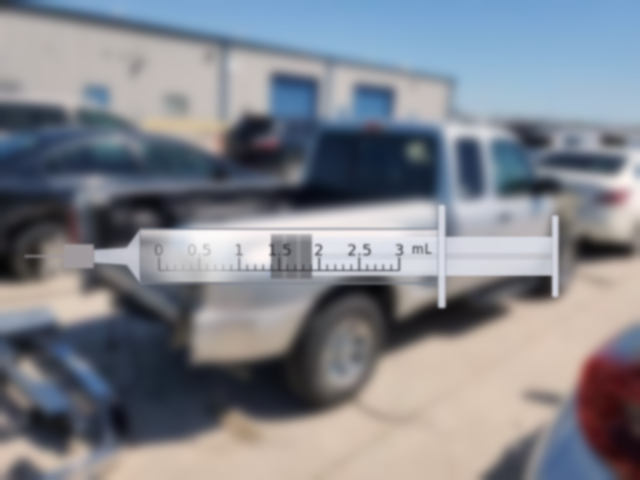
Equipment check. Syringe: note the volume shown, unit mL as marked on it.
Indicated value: 1.4 mL
